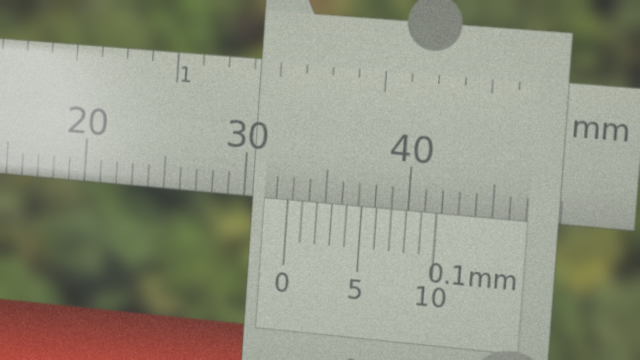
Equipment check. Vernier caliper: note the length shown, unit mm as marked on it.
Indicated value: 32.7 mm
